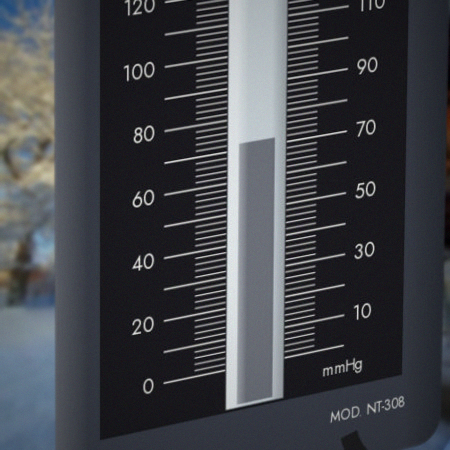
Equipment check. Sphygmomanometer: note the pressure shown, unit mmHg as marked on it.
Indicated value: 72 mmHg
